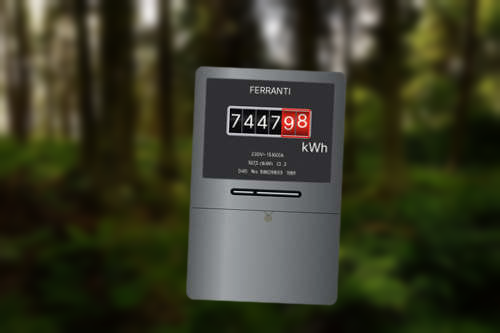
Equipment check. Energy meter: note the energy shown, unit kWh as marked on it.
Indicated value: 7447.98 kWh
